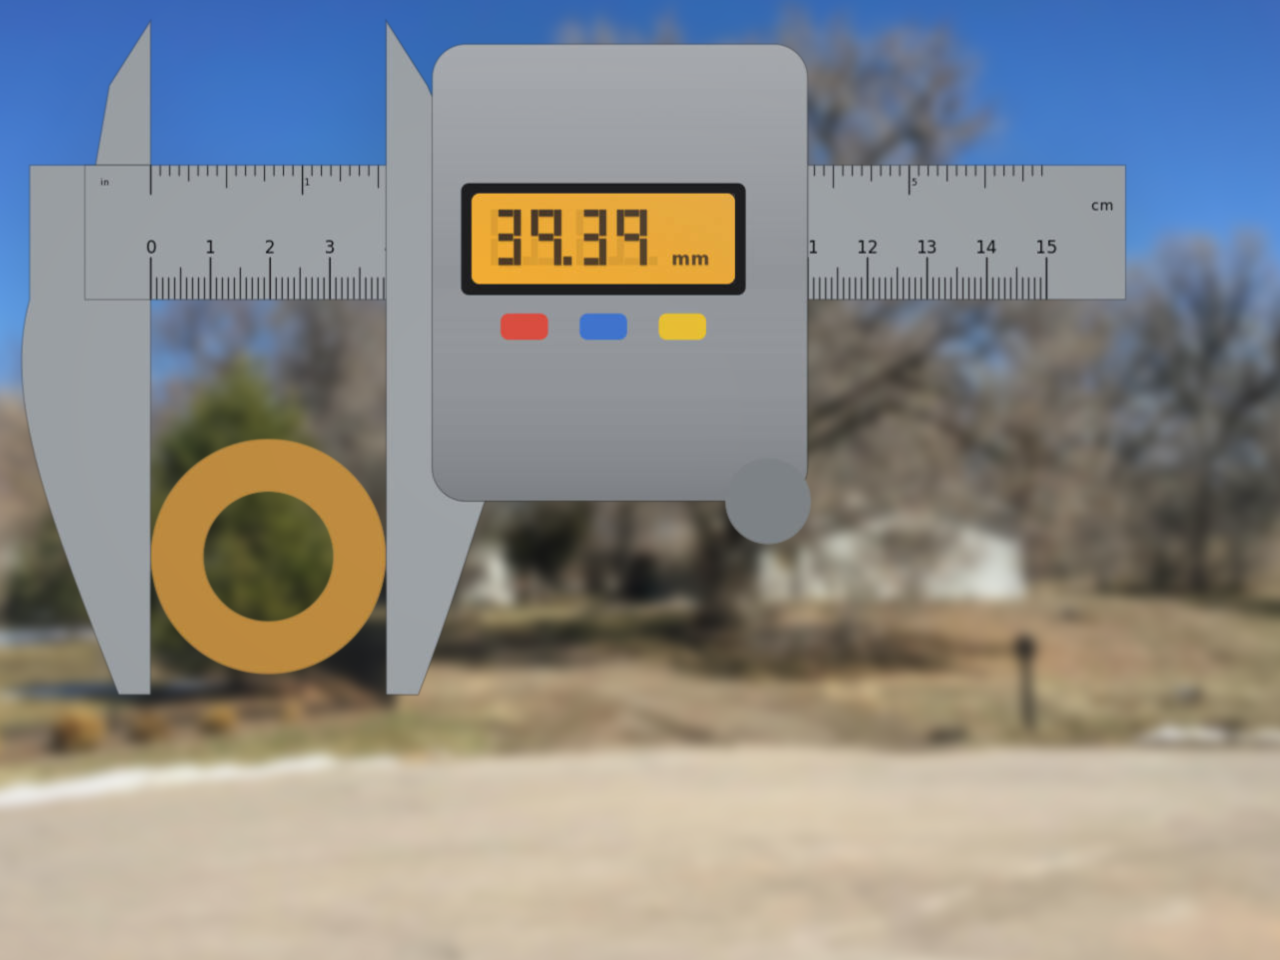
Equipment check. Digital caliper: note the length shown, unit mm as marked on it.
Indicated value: 39.39 mm
